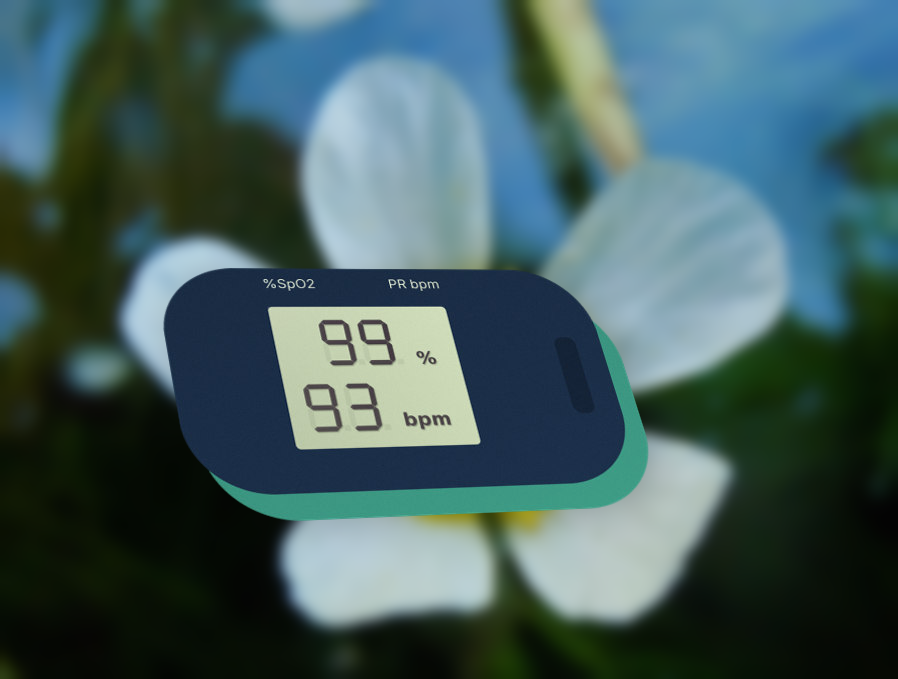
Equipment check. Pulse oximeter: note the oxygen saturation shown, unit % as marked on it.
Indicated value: 99 %
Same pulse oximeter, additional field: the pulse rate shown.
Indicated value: 93 bpm
